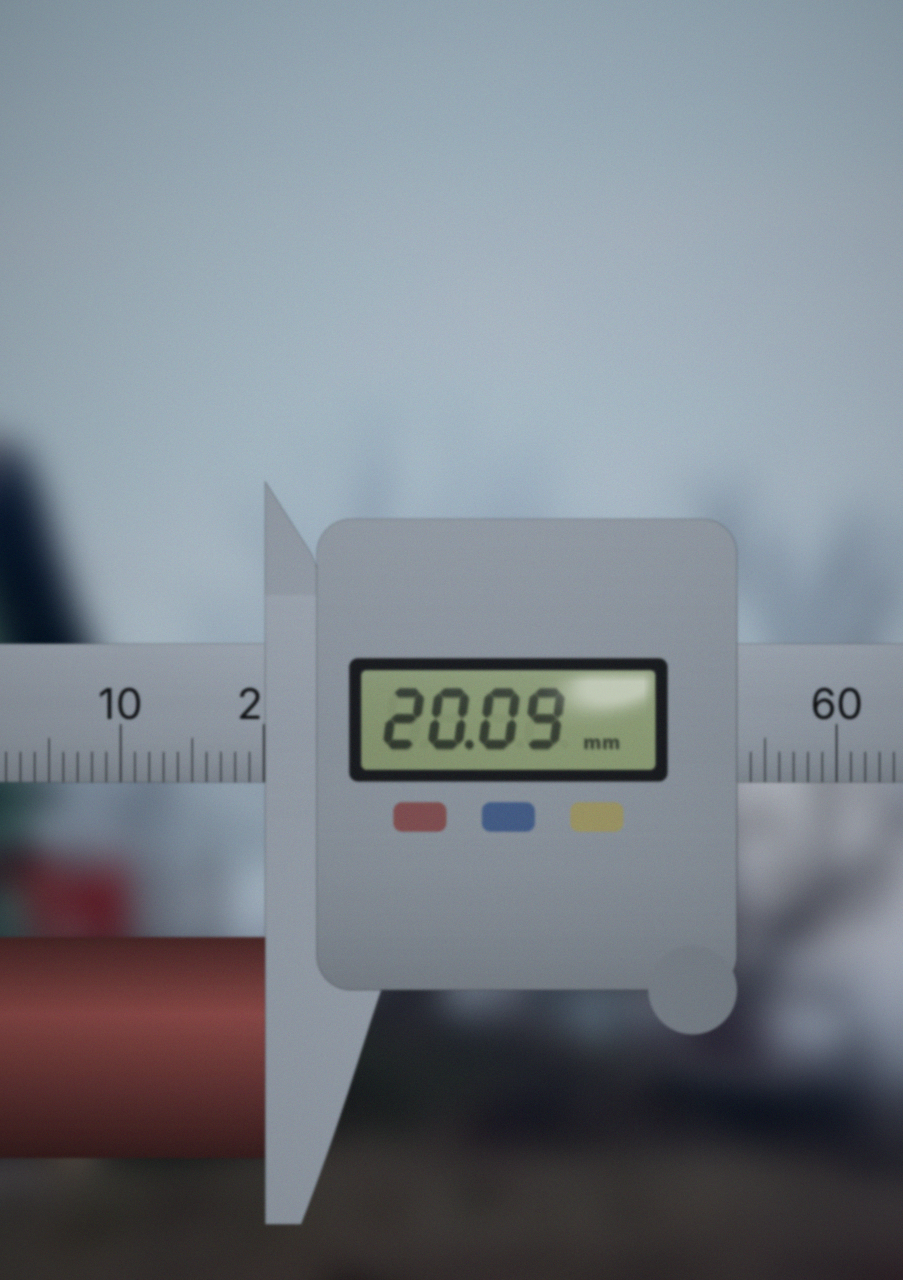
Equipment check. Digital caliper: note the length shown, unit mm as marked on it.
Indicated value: 20.09 mm
